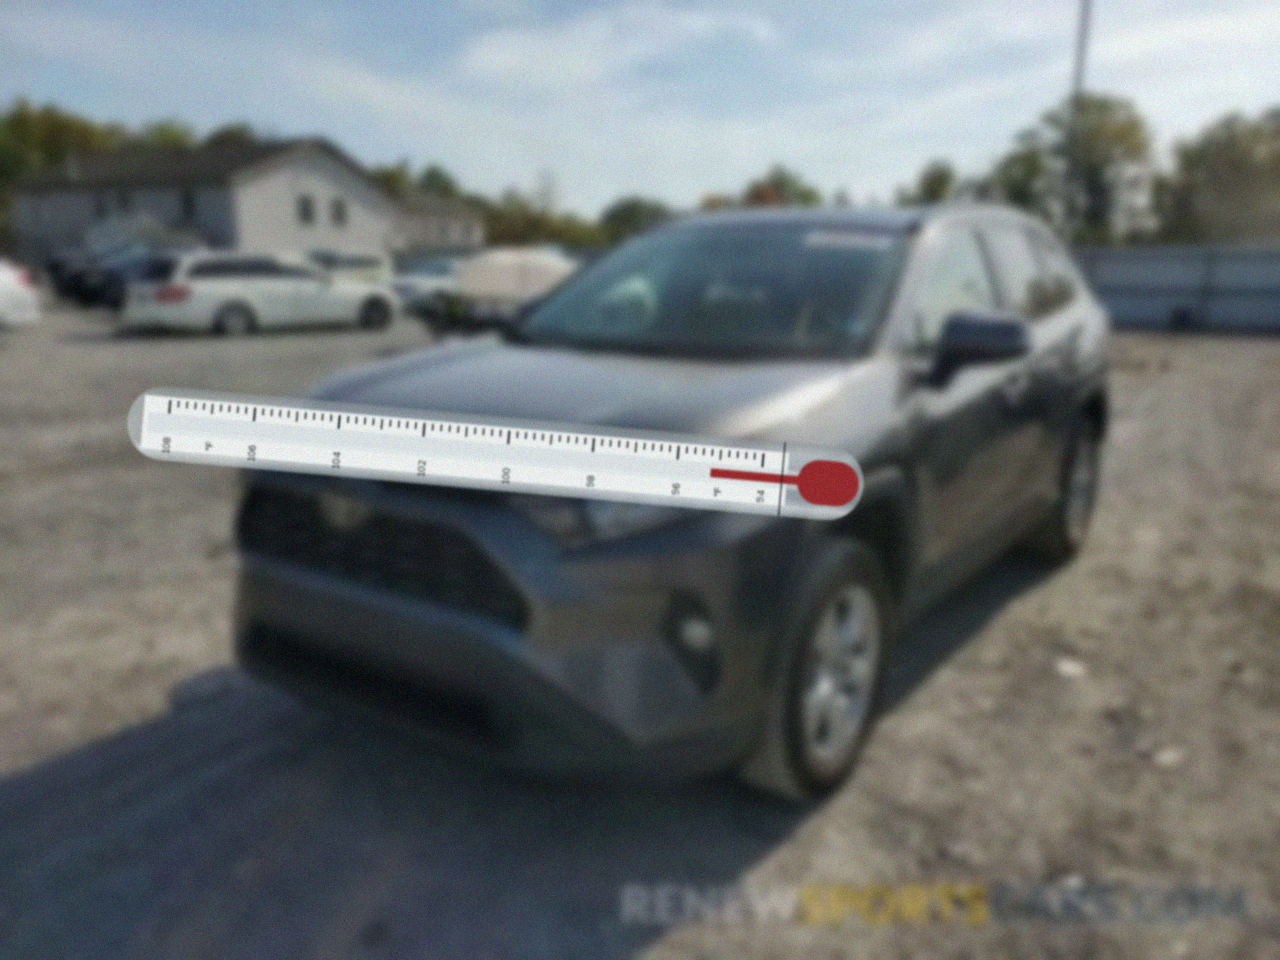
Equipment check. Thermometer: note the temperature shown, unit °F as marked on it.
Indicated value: 95.2 °F
